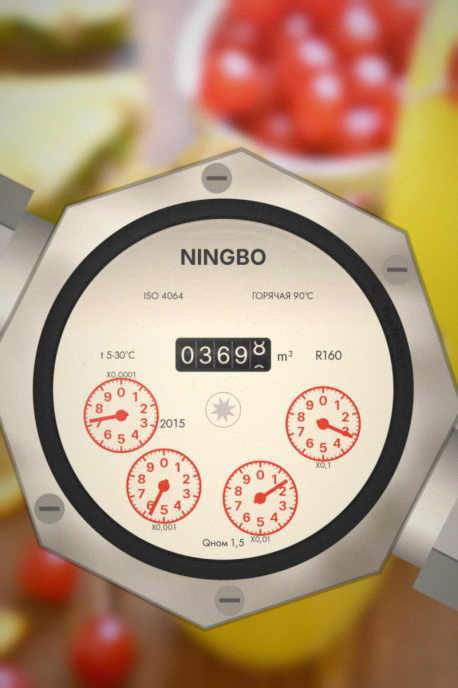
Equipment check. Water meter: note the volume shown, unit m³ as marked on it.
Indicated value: 3698.3157 m³
